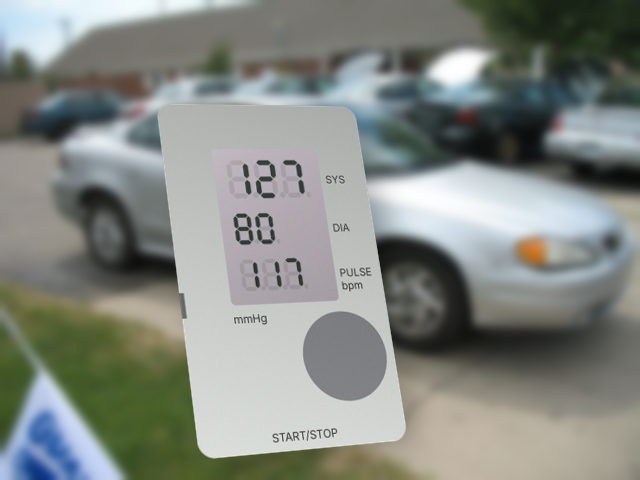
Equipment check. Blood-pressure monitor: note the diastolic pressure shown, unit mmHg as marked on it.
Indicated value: 80 mmHg
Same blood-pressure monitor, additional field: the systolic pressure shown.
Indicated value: 127 mmHg
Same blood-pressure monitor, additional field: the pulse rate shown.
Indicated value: 117 bpm
